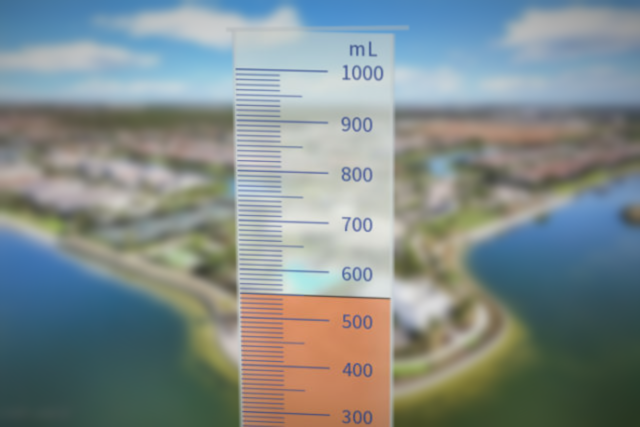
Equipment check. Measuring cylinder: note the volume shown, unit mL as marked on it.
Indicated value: 550 mL
